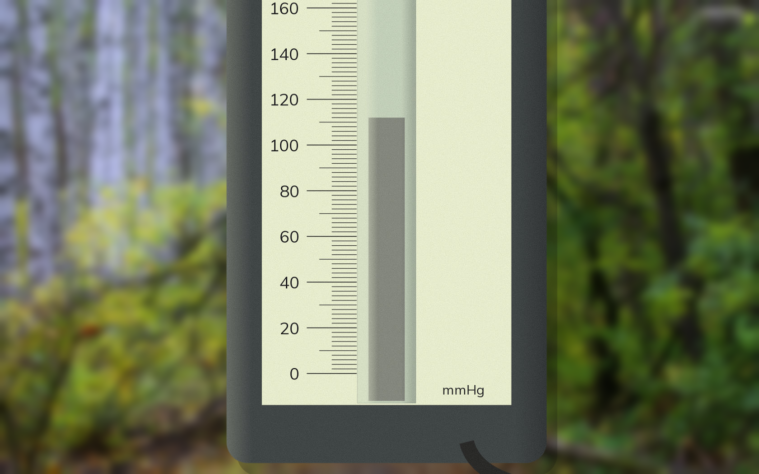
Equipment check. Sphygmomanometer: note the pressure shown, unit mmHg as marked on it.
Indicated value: 112 mmHg
